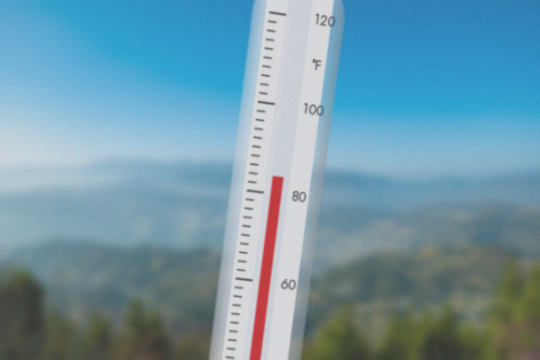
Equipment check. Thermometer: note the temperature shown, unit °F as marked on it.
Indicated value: 84 °F
